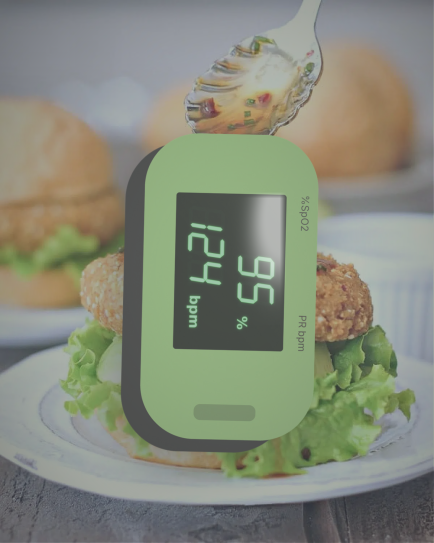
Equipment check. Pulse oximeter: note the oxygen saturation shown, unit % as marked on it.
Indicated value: 95 %
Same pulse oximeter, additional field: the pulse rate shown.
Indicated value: 124 bpm
